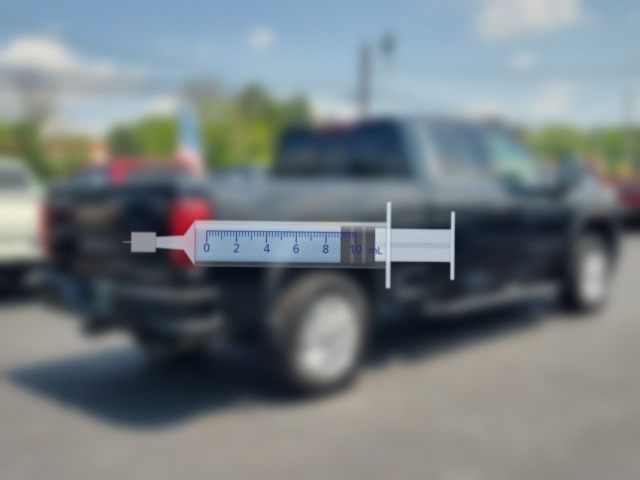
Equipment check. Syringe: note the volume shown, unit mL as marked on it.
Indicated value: 9 mL
